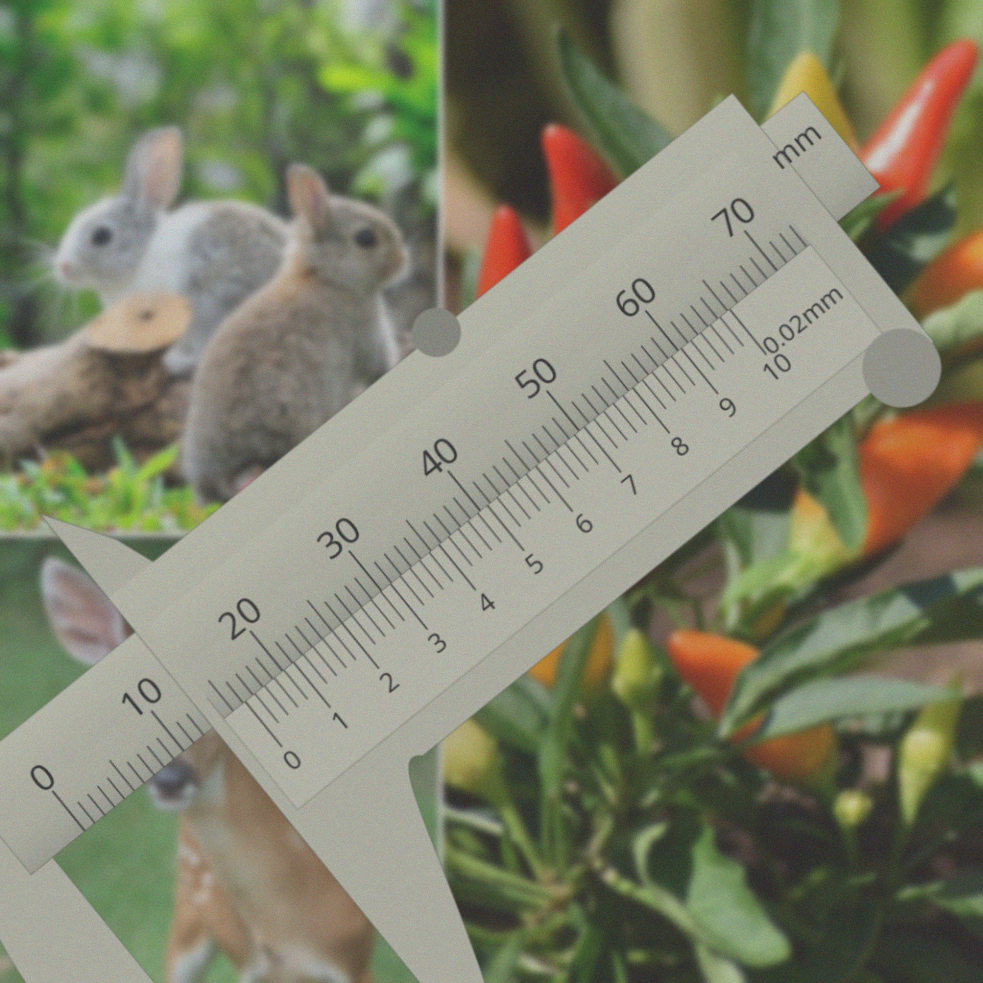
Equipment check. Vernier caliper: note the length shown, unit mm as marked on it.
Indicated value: 16.2 mm
